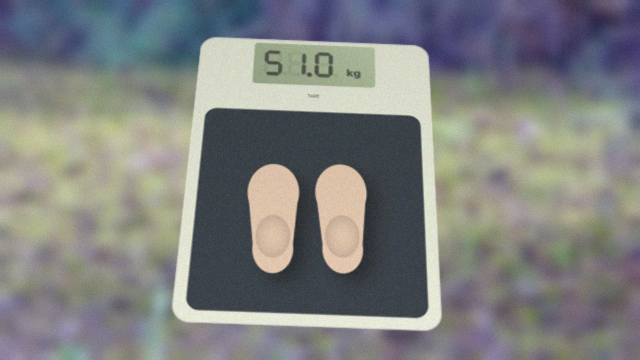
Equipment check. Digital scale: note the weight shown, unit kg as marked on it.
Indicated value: 51.0 kg
